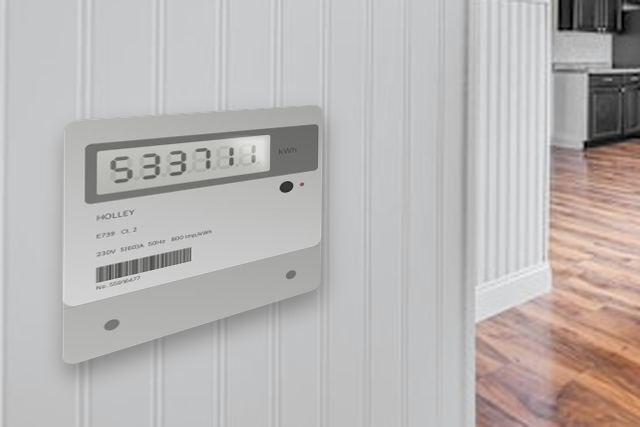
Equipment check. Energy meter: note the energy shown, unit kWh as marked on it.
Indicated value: 533711 kWh
